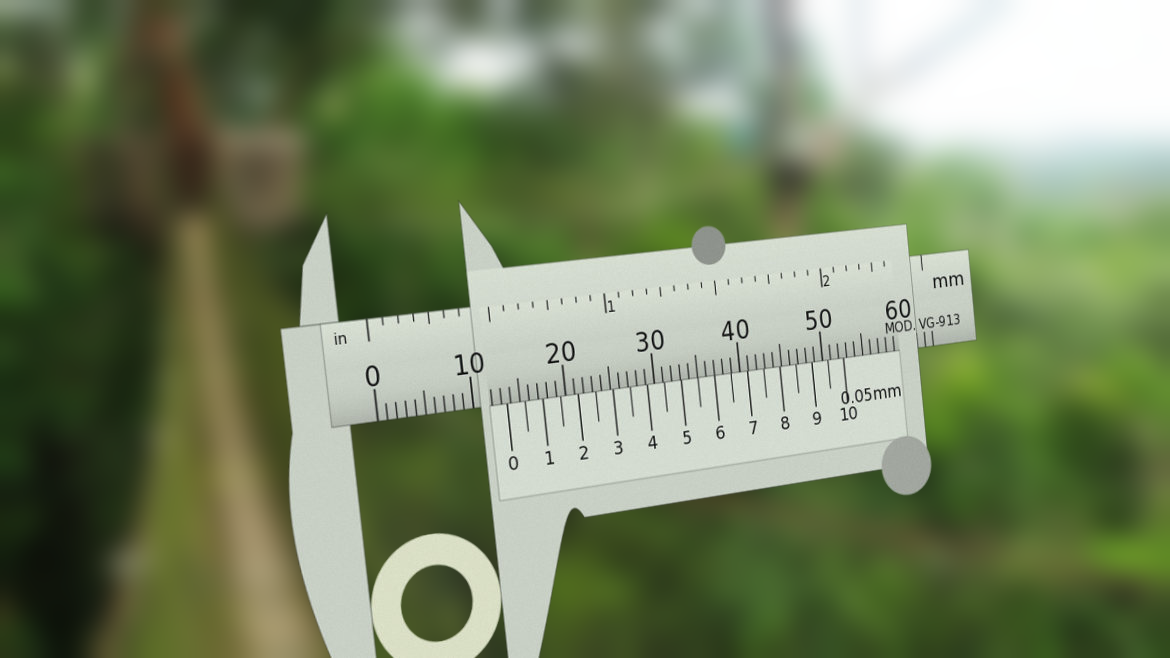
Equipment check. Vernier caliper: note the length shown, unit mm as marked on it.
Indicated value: 13.6 mm
